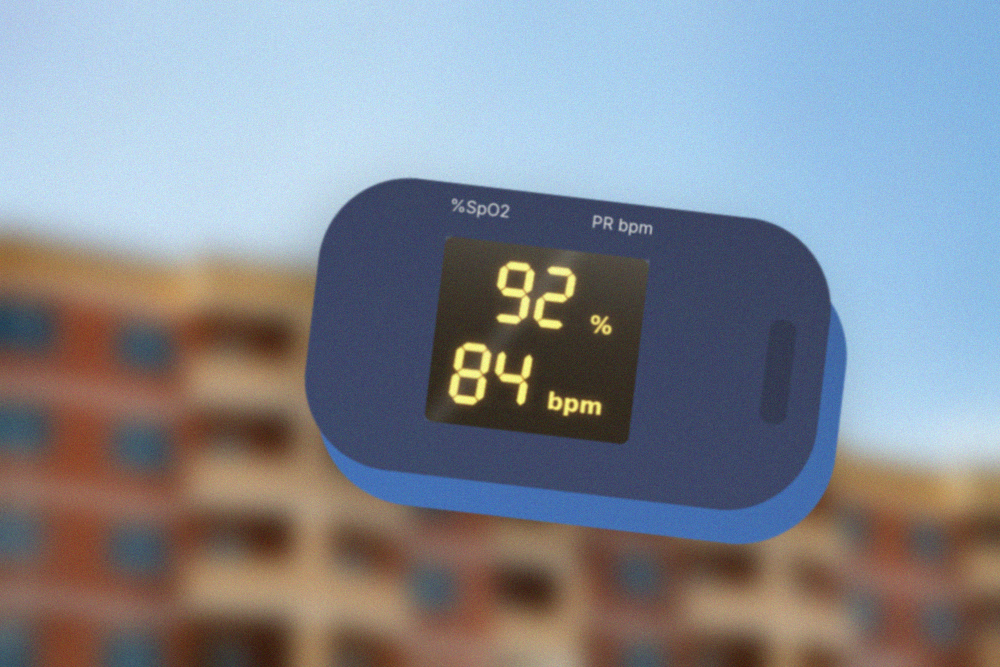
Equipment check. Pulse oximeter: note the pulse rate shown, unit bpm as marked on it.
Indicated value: 84 bpm
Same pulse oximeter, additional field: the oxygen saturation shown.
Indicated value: 92 %
